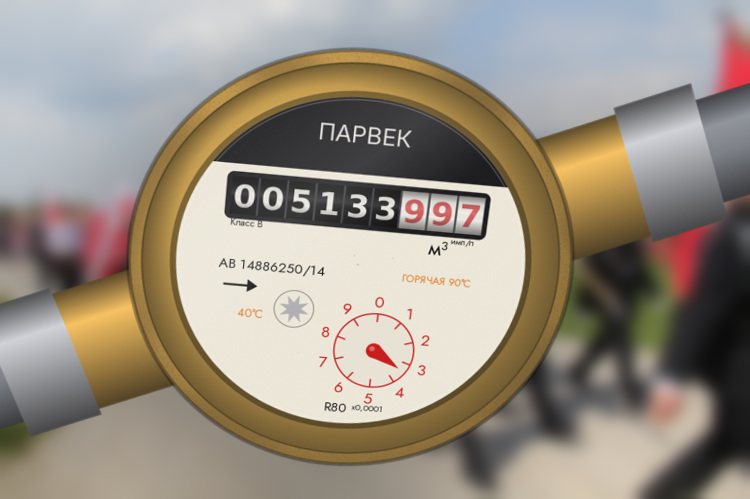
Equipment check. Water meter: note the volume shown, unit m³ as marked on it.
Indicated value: 5133.9973 m³
